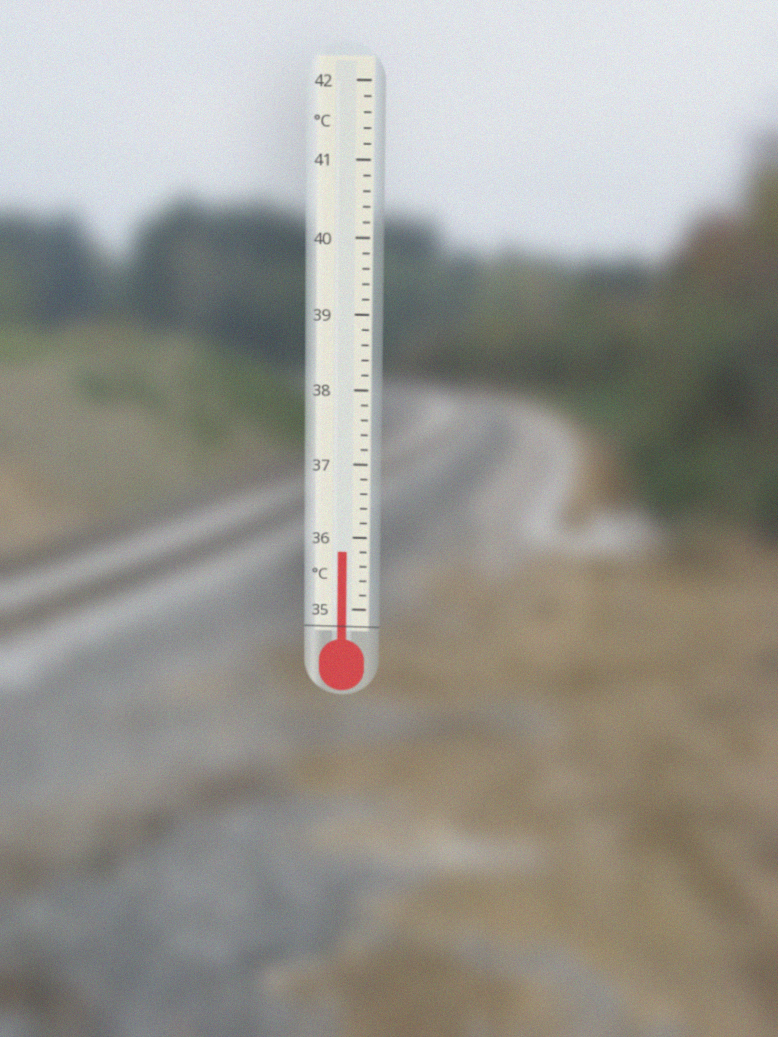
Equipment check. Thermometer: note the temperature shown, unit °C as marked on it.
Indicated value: 35.8 °C
